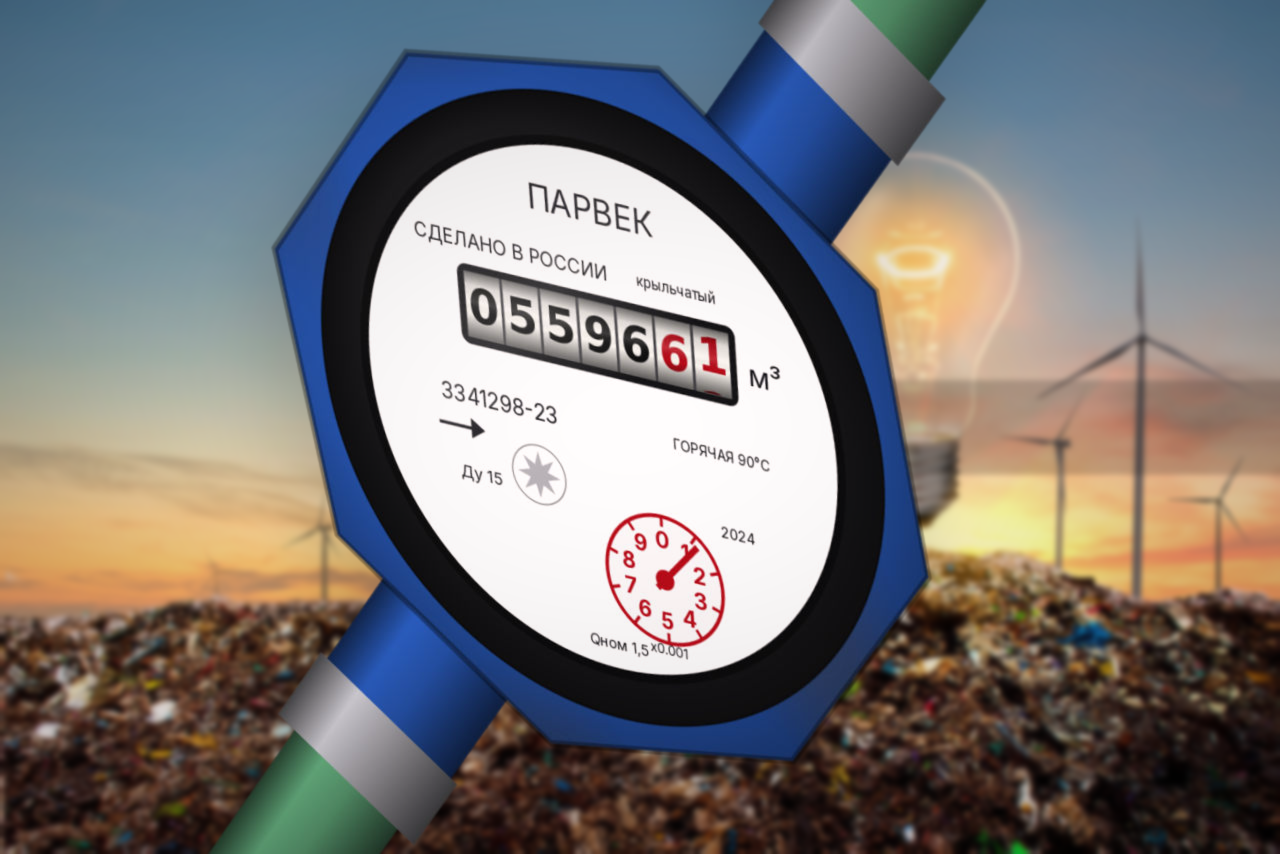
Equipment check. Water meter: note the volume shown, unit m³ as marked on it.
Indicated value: 5596.611 m³
